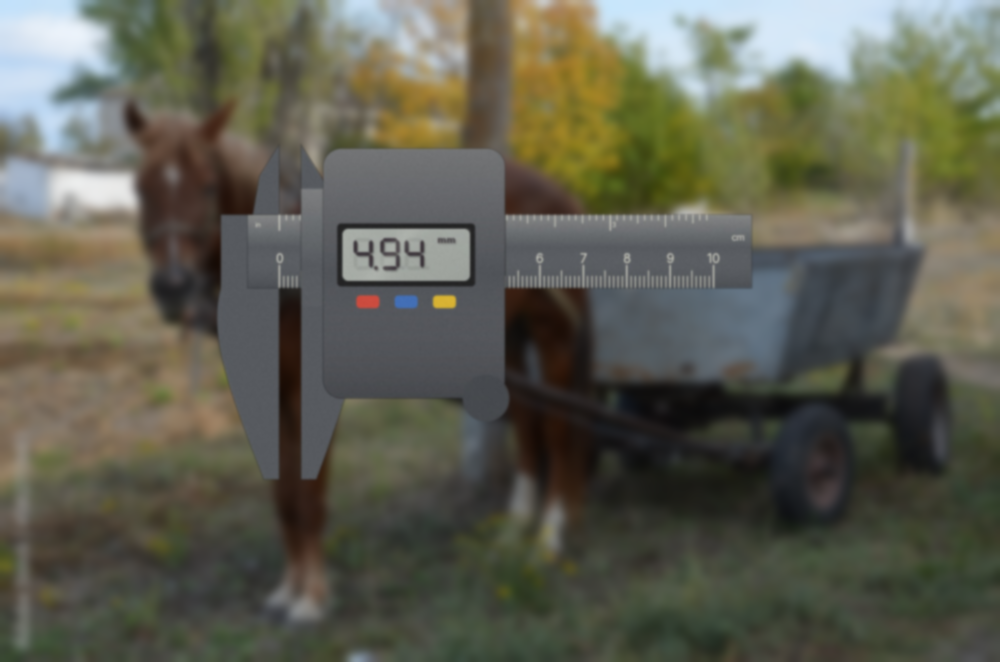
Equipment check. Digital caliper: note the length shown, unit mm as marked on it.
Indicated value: 4.94 mm
